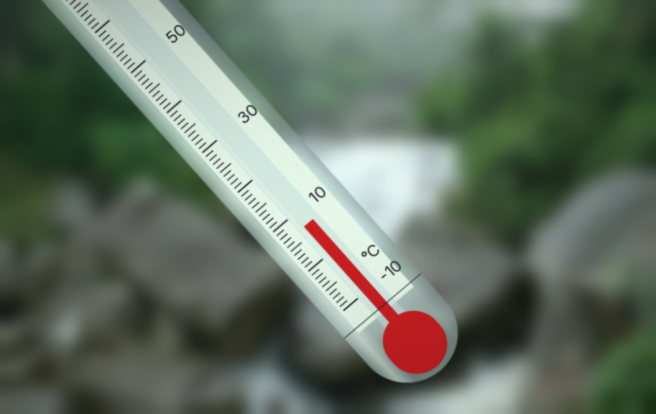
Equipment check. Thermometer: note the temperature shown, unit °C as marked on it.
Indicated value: 7 °C
